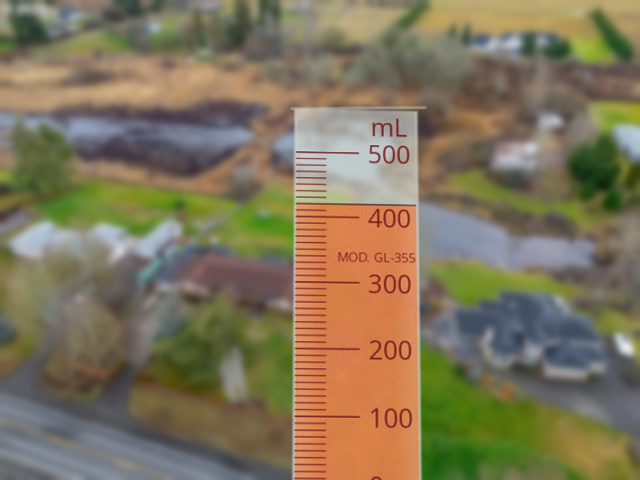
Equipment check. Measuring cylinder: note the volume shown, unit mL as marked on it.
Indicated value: 420 mL
